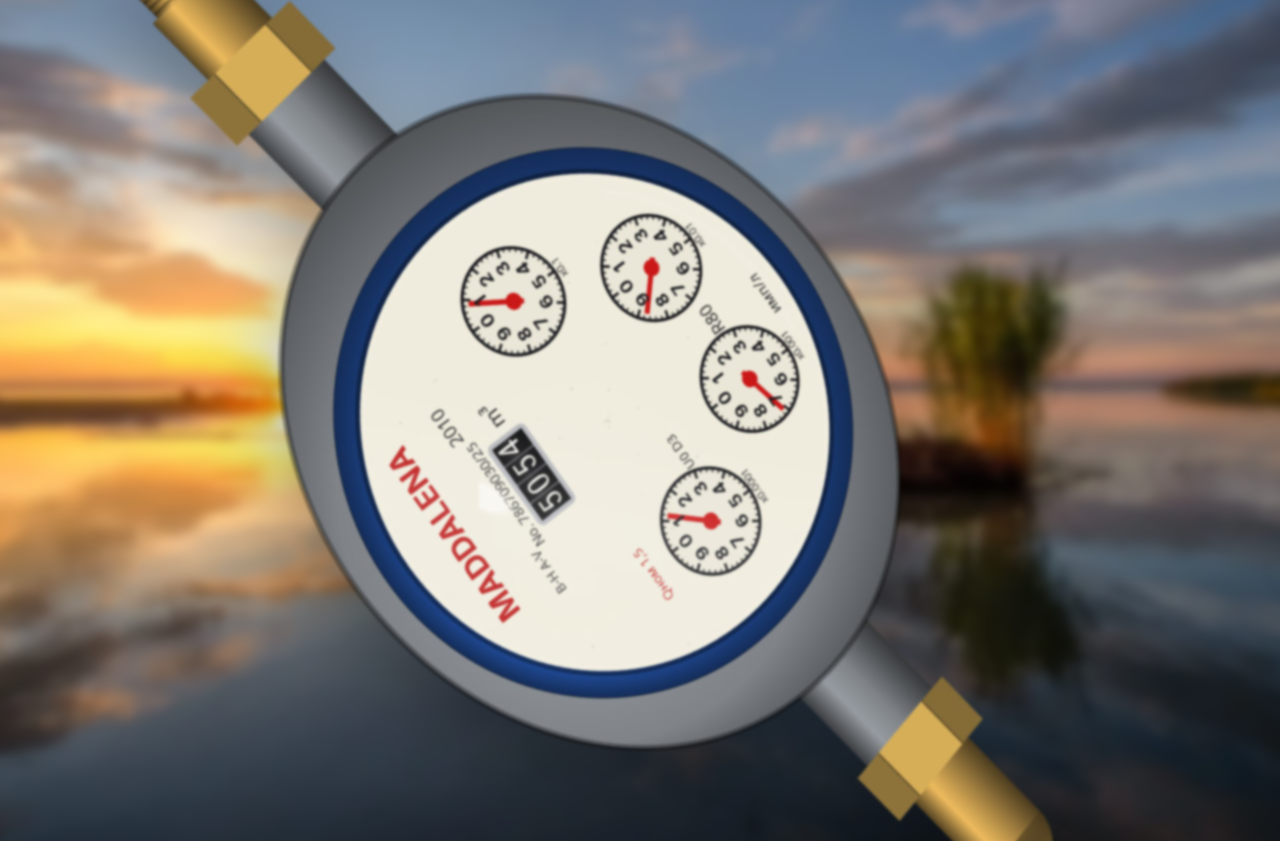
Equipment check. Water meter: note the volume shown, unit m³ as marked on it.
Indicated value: 5054.0871 m³
